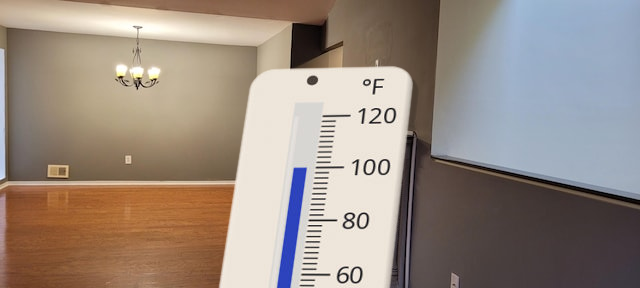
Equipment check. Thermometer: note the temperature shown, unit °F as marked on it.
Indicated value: 100 °F
